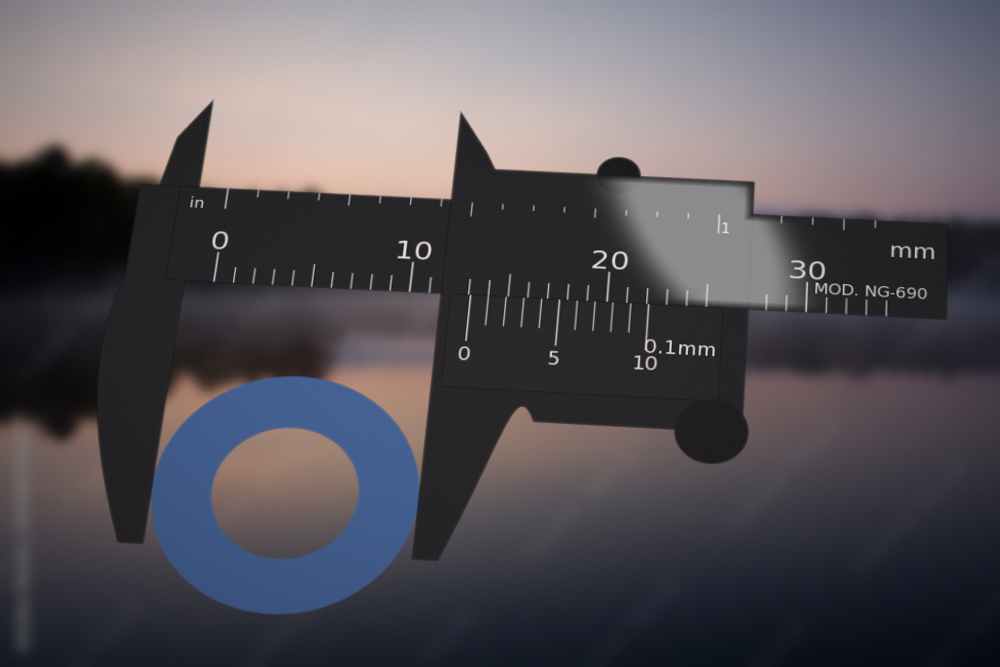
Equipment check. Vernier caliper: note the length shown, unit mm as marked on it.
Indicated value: 13.1 mm
